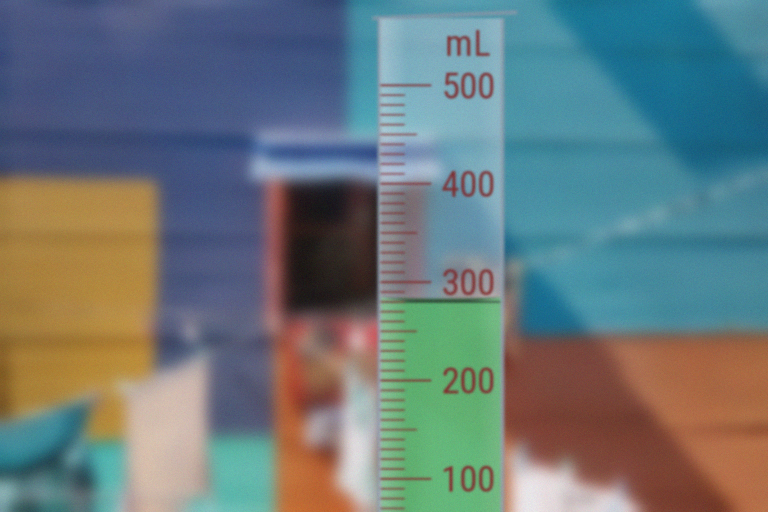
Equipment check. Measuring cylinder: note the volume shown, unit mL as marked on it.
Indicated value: 280 mL
